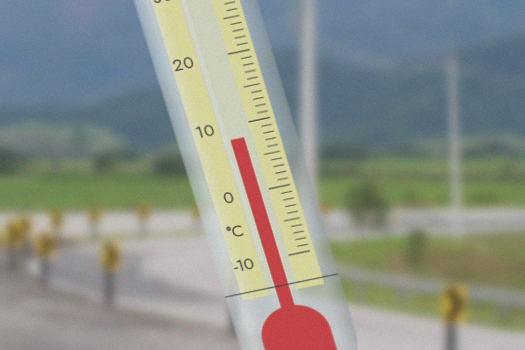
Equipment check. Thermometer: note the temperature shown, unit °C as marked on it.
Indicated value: 8 °C
